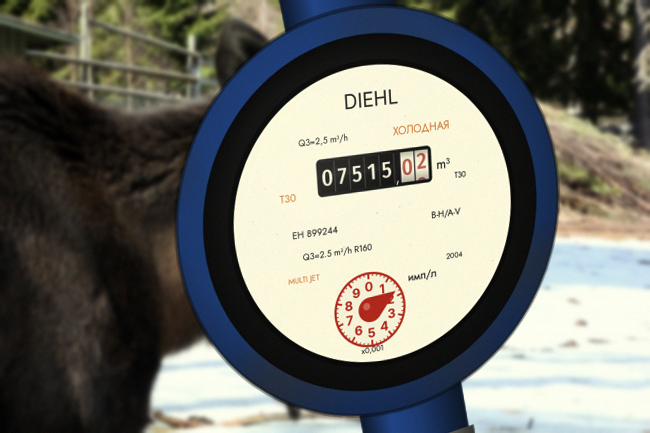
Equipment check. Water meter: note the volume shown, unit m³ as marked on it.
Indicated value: 7515.021 m³
